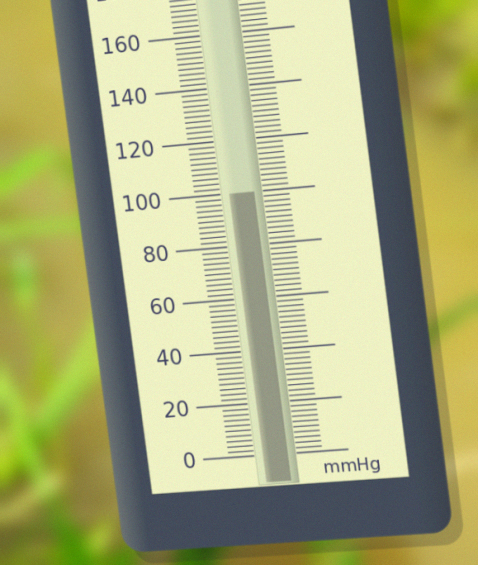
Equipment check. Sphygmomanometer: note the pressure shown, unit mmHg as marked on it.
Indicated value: 100 mmHg
